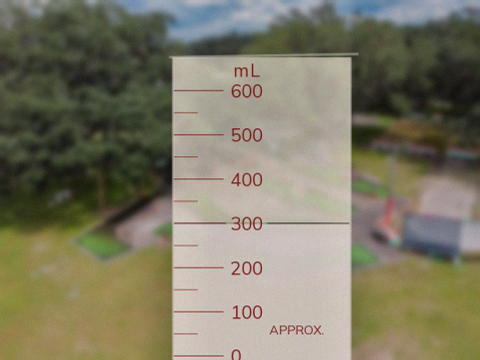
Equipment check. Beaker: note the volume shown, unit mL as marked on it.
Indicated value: 300 mL
